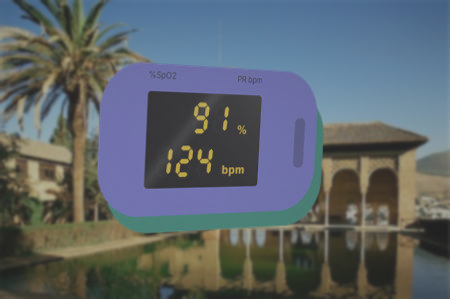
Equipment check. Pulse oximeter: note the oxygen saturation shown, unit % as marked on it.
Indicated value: 91 %
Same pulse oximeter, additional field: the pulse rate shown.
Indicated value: 124 bpm
